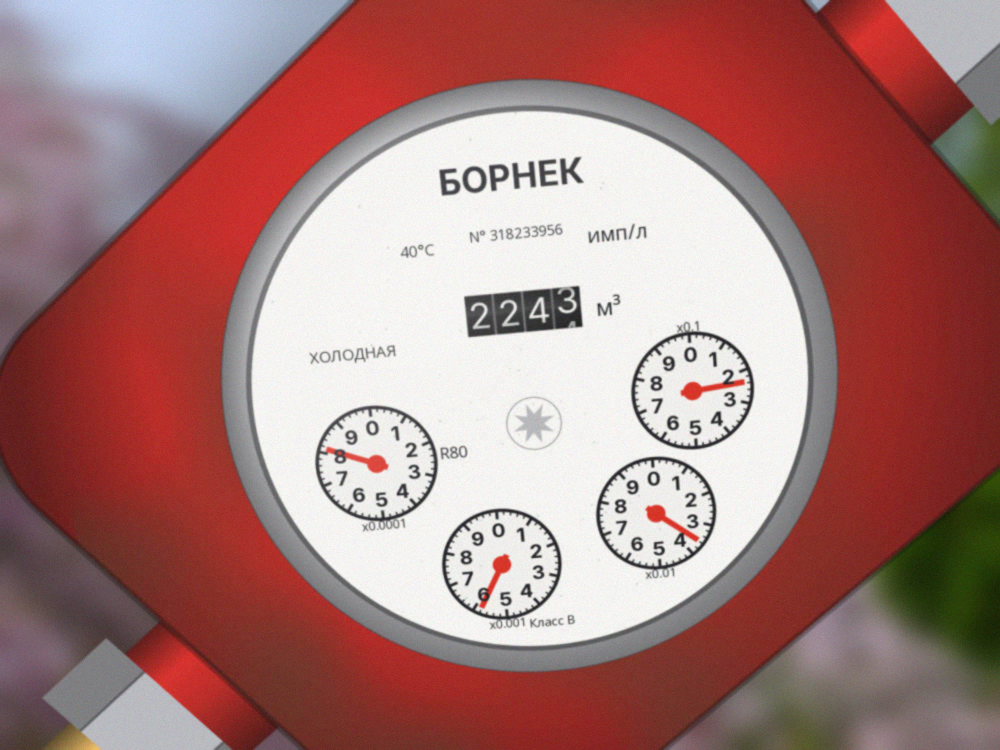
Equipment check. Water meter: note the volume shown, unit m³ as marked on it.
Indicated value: 2243.2358 m³
